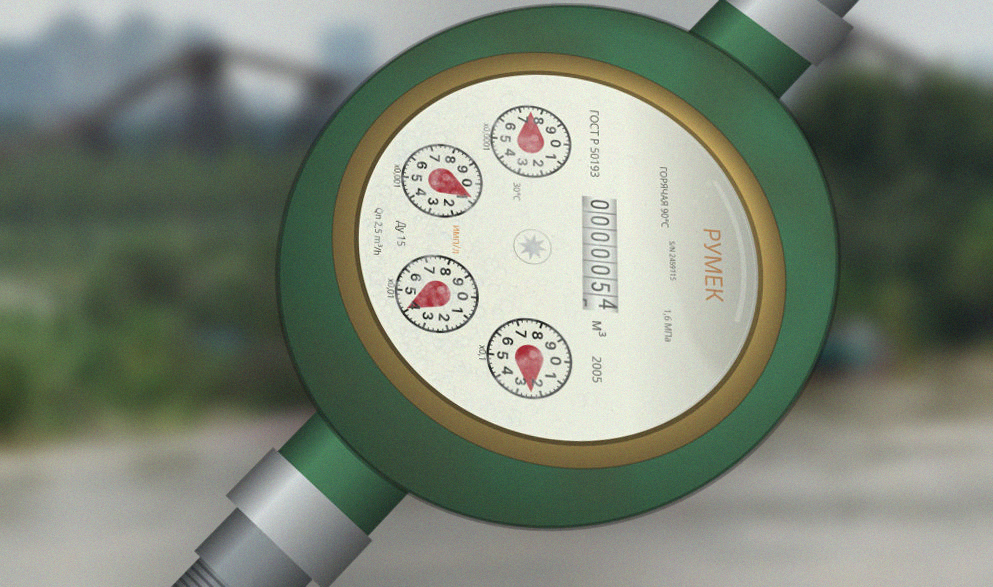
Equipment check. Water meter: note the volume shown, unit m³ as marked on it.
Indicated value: 54.2407 m³
